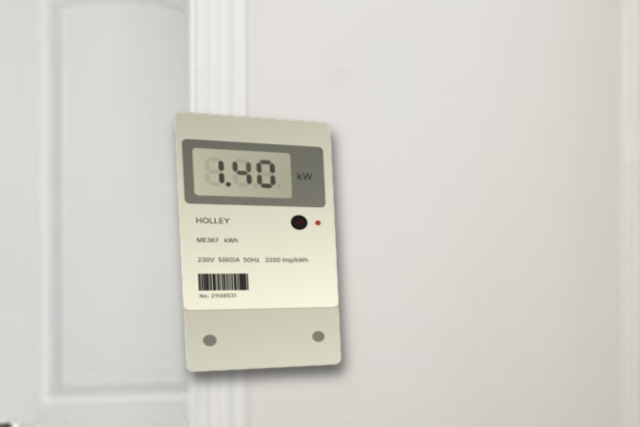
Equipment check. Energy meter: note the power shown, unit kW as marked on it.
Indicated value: 1.40 kW
